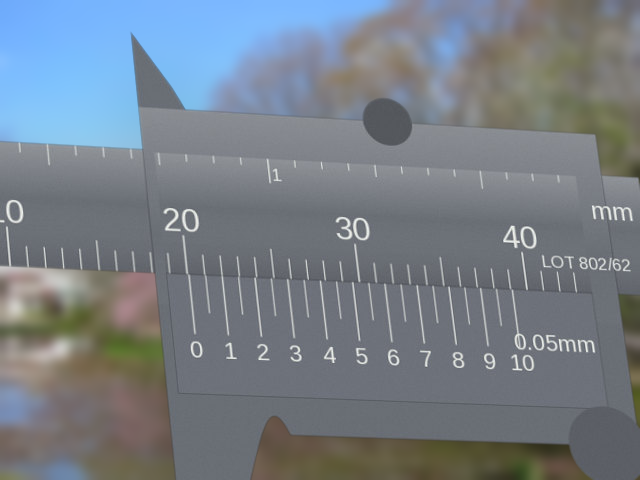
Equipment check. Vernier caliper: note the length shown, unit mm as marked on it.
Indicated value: 20.1 mm
